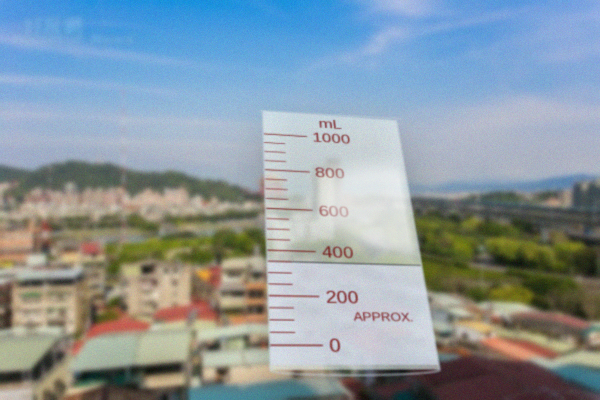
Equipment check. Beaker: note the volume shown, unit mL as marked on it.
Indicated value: 350 mL
